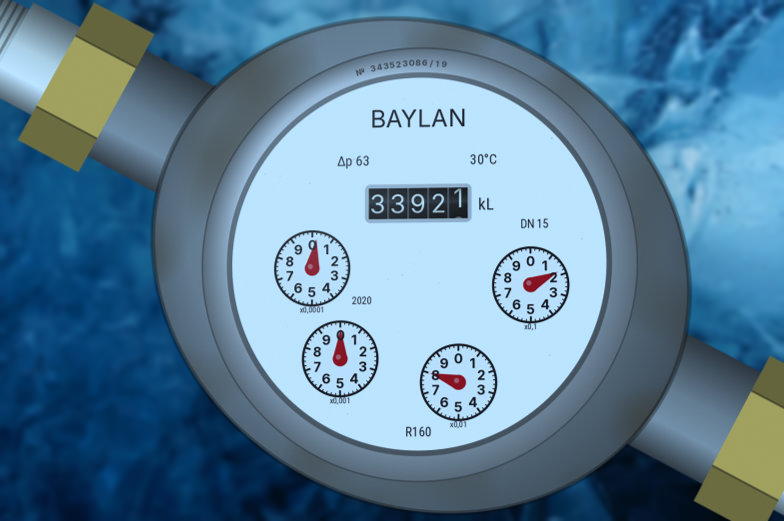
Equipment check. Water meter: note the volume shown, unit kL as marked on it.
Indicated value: 33921.1800 kL
